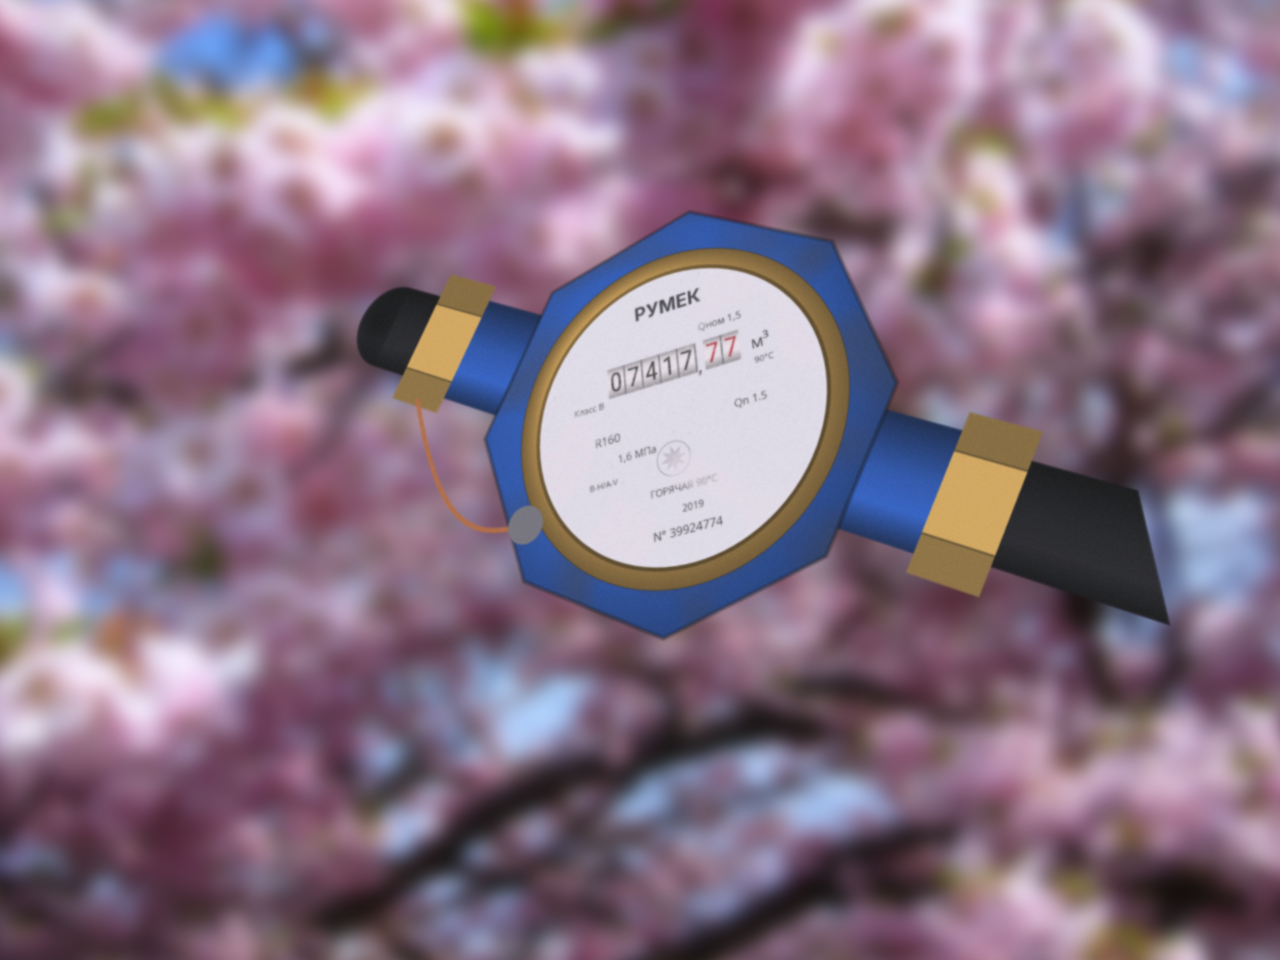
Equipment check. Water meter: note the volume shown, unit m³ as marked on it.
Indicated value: 7417.77 m³
